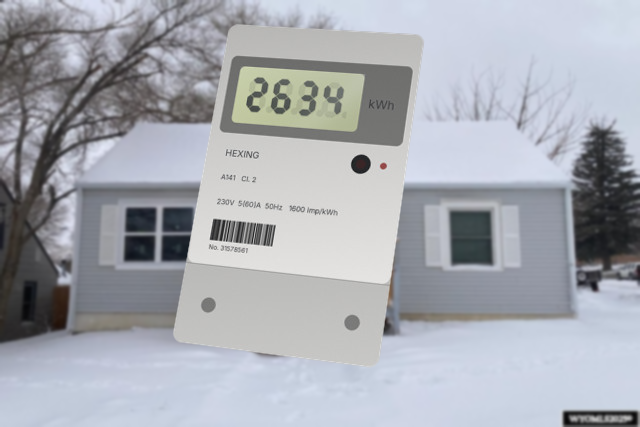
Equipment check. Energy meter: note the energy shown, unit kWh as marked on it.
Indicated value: 2634 kWh
